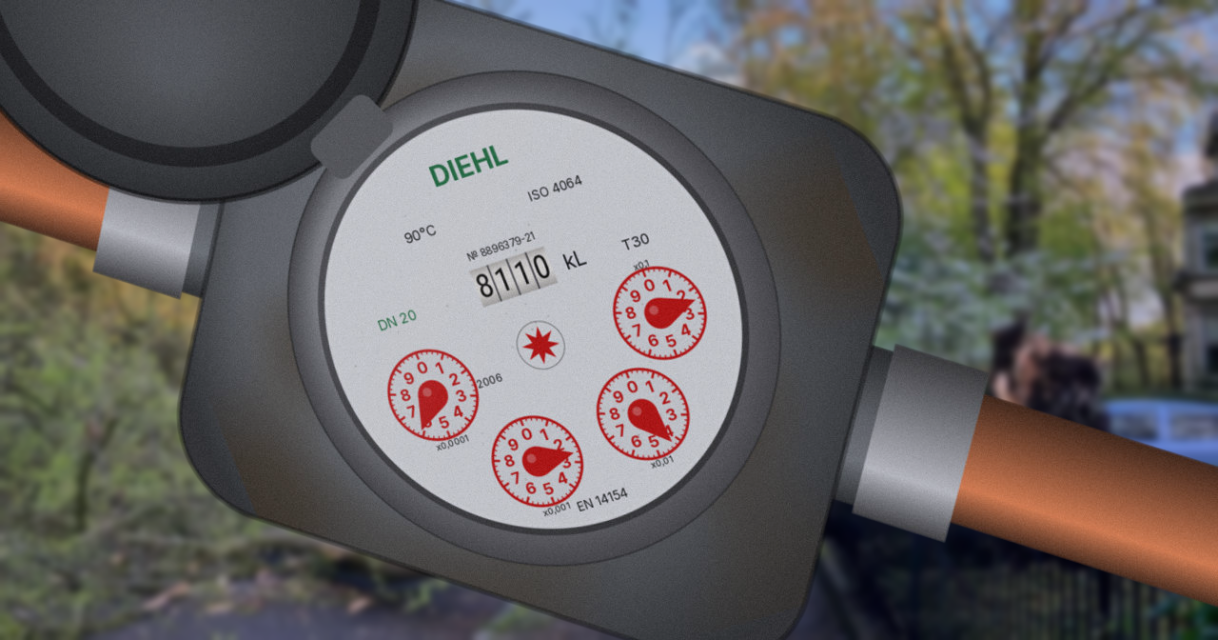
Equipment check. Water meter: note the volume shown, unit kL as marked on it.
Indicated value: 8110.2426 kL
